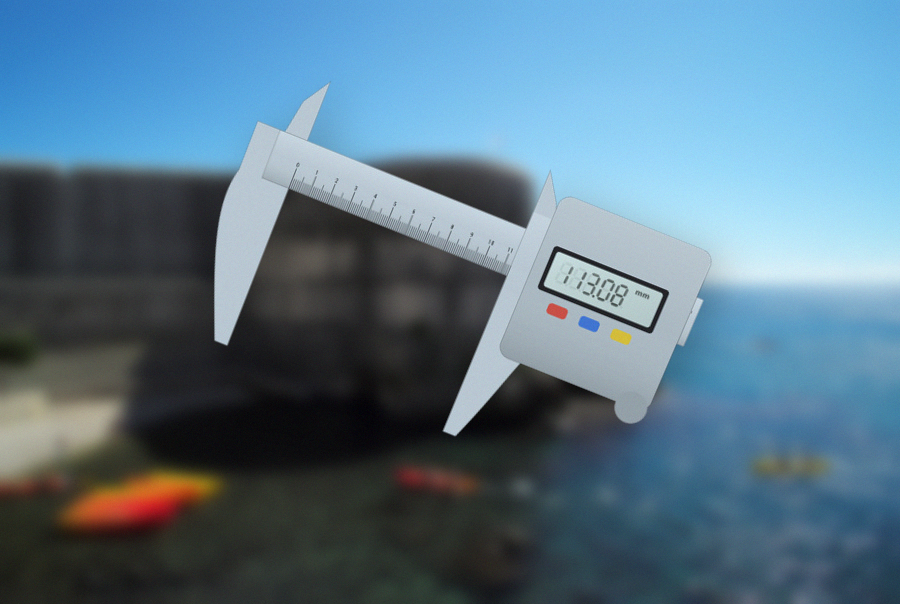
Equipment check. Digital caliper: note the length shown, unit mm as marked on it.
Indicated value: 113.08 mm
